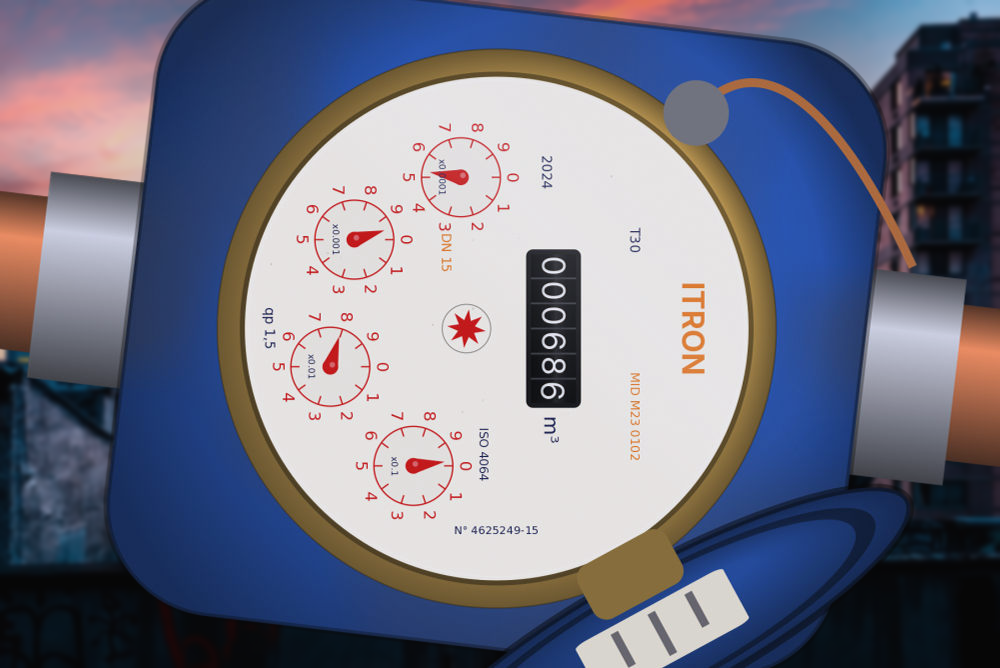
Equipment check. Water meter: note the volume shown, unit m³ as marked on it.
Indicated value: 685.9795 m³
